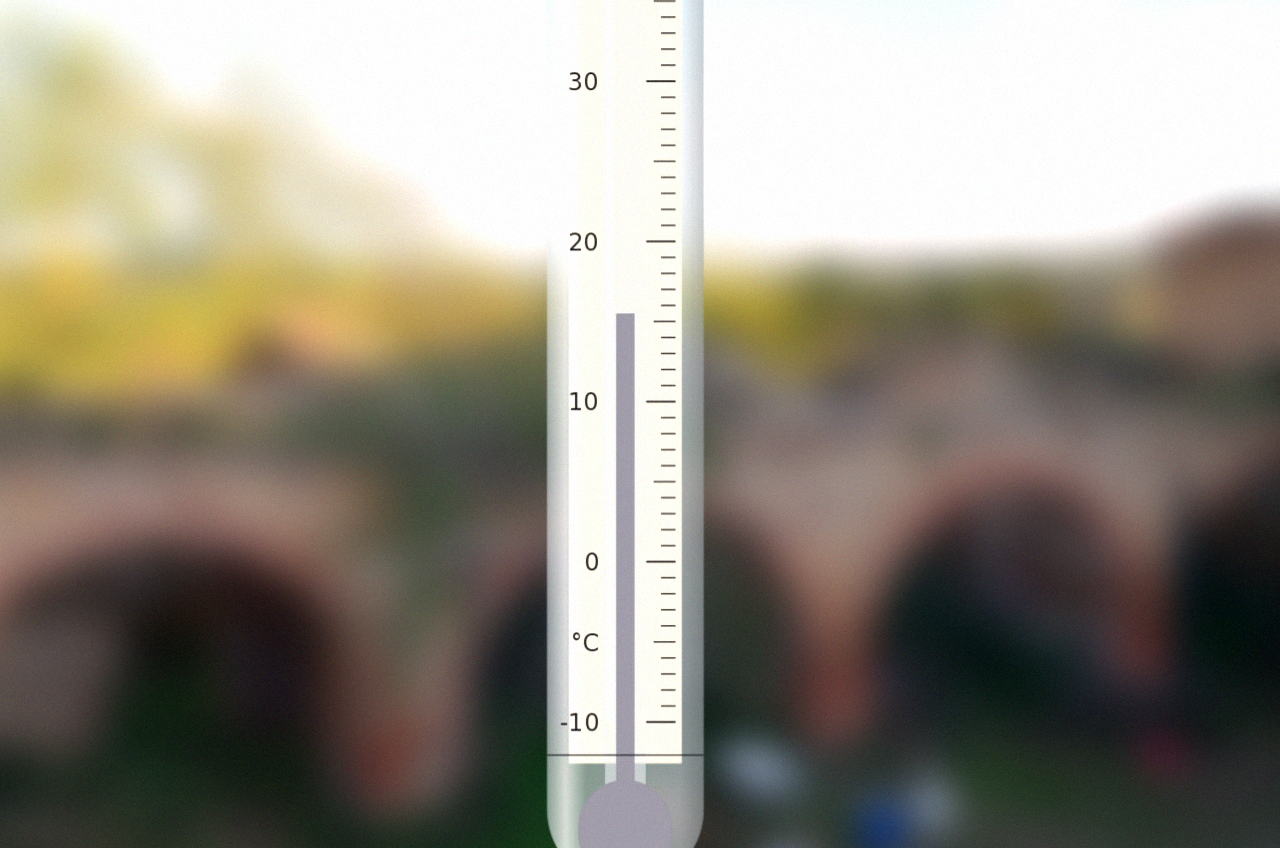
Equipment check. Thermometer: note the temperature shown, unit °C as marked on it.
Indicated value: 15.5 °C
